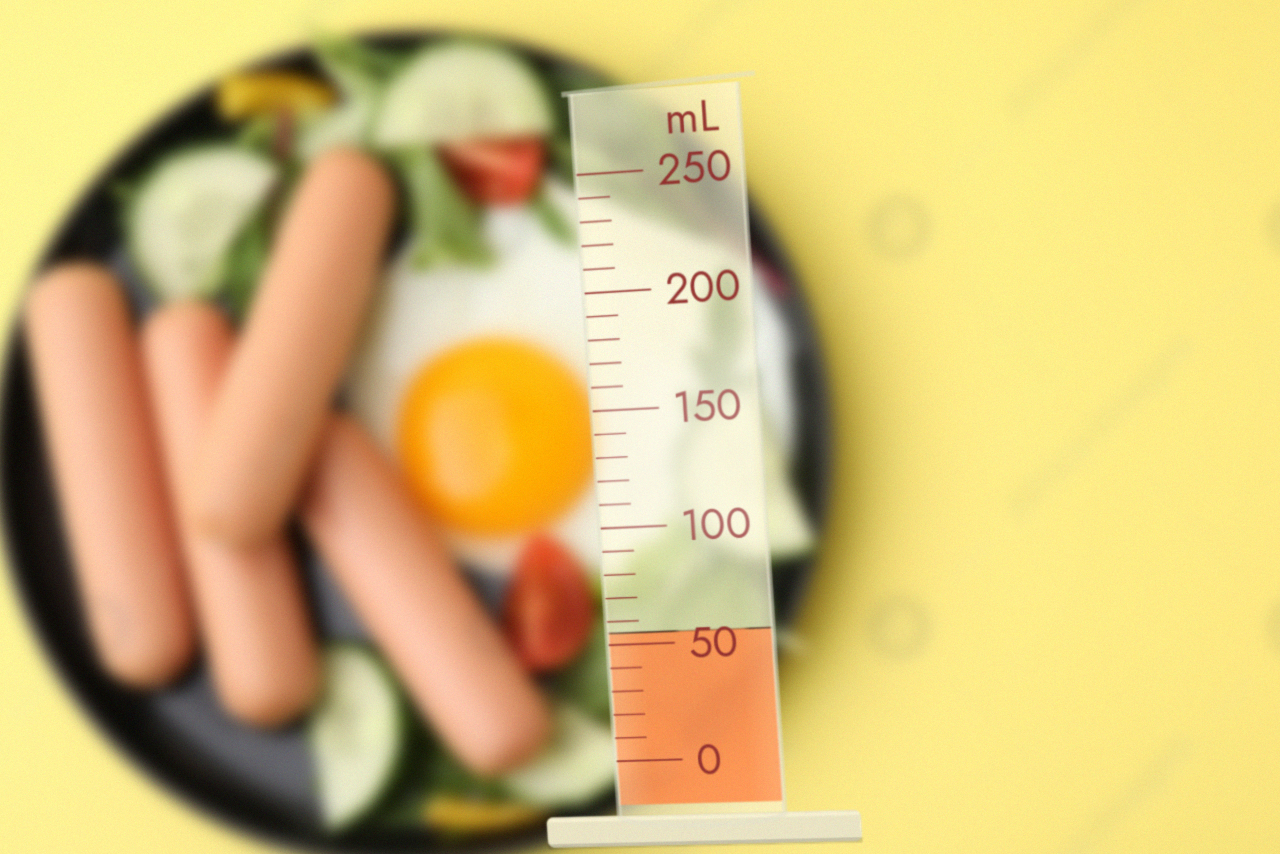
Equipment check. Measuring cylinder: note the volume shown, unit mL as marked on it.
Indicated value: 55 mL
